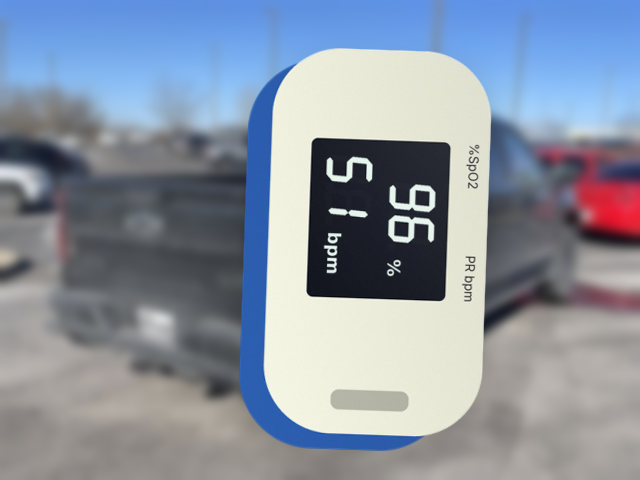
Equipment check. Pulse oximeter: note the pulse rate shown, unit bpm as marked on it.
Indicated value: 51 bpm
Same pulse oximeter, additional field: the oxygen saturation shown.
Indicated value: 96 %
